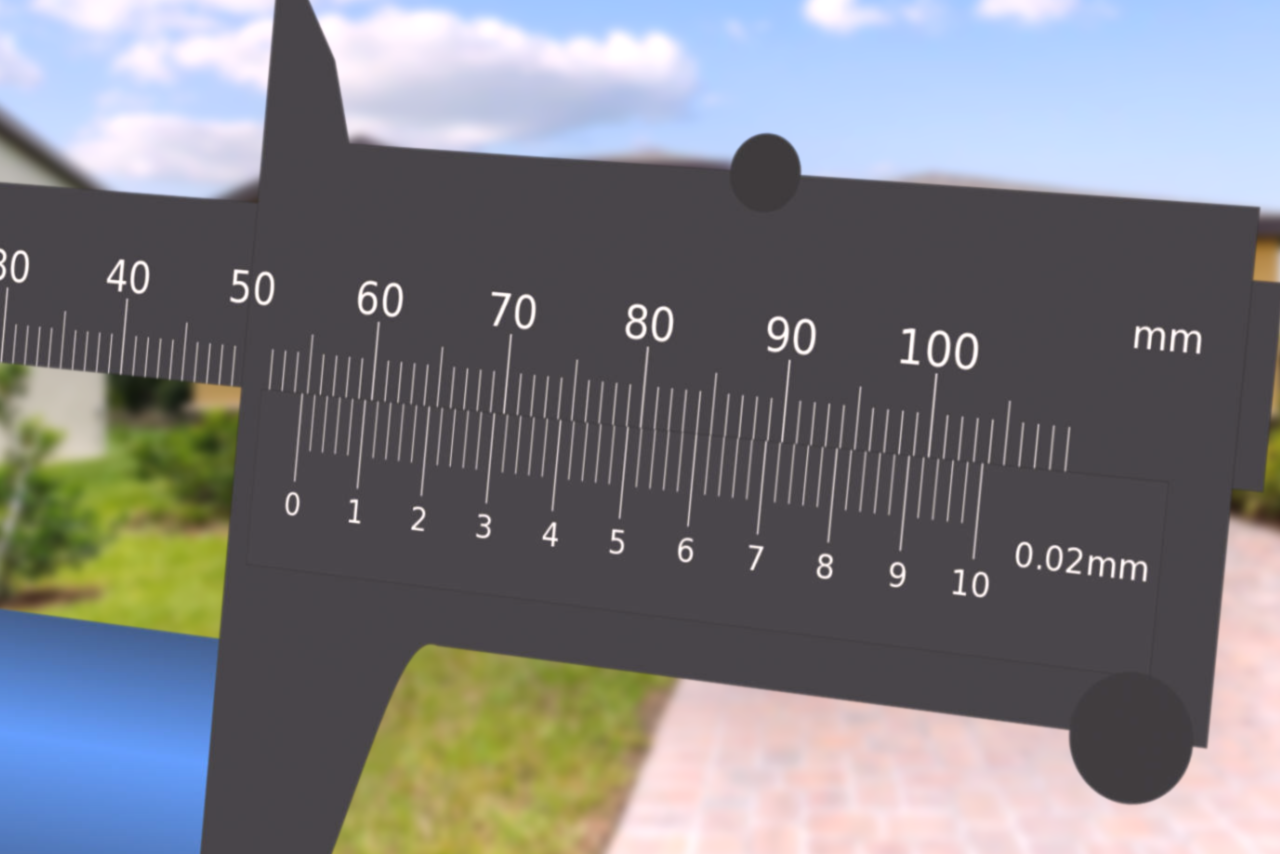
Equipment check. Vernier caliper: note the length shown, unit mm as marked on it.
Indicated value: 54.6 mm
